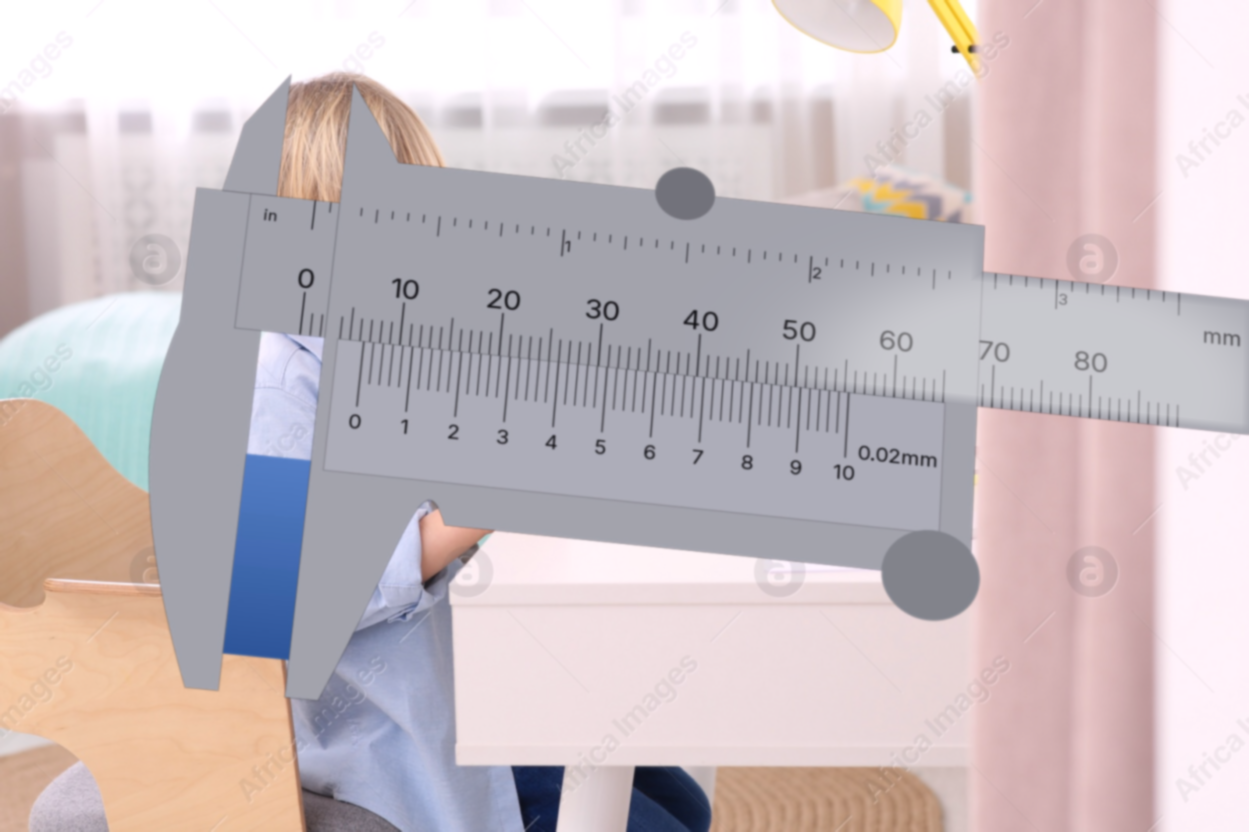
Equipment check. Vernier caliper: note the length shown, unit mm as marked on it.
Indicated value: 6.4 mm
